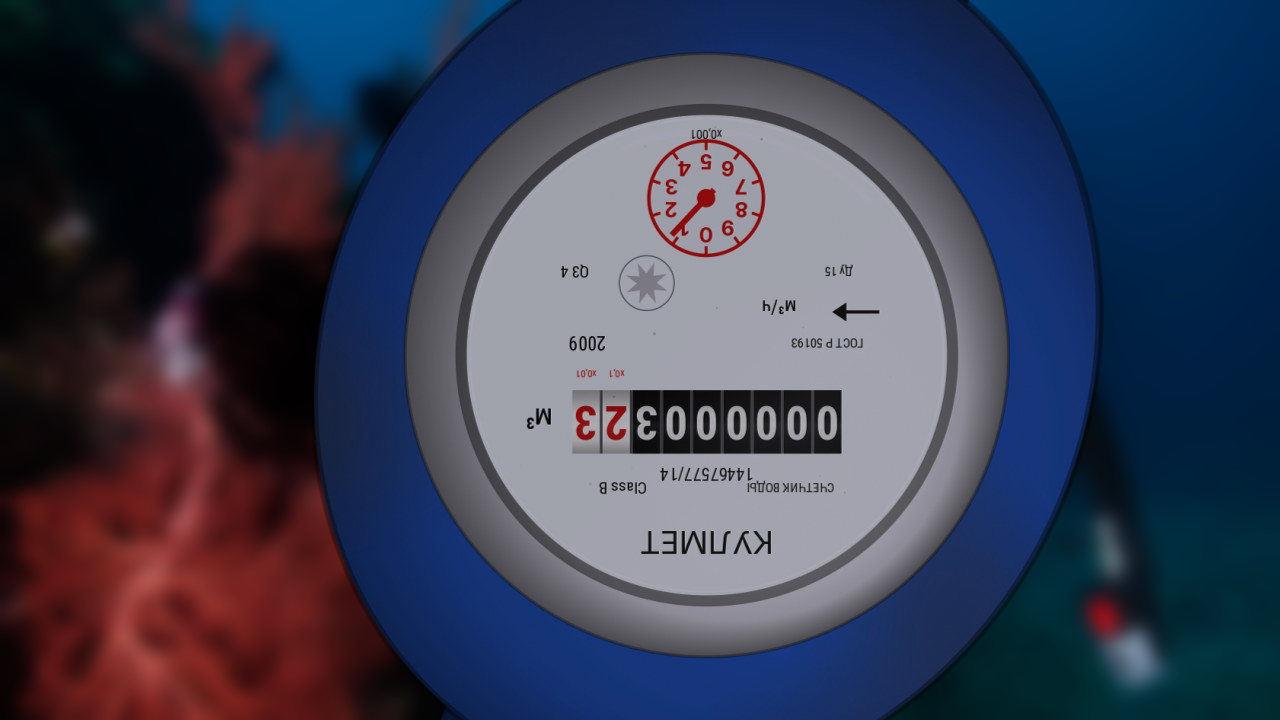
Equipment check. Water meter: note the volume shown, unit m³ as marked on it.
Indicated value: 3.231 m³
